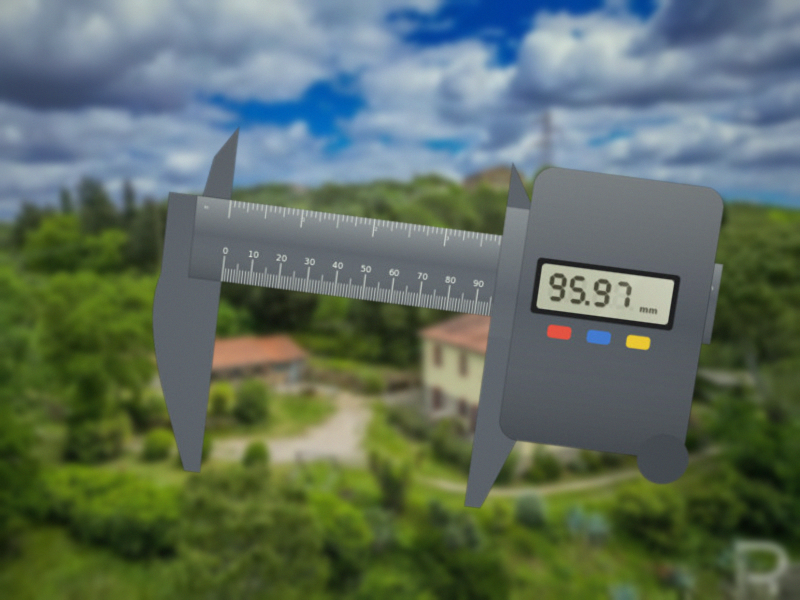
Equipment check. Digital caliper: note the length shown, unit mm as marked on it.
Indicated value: 95.97 mm
